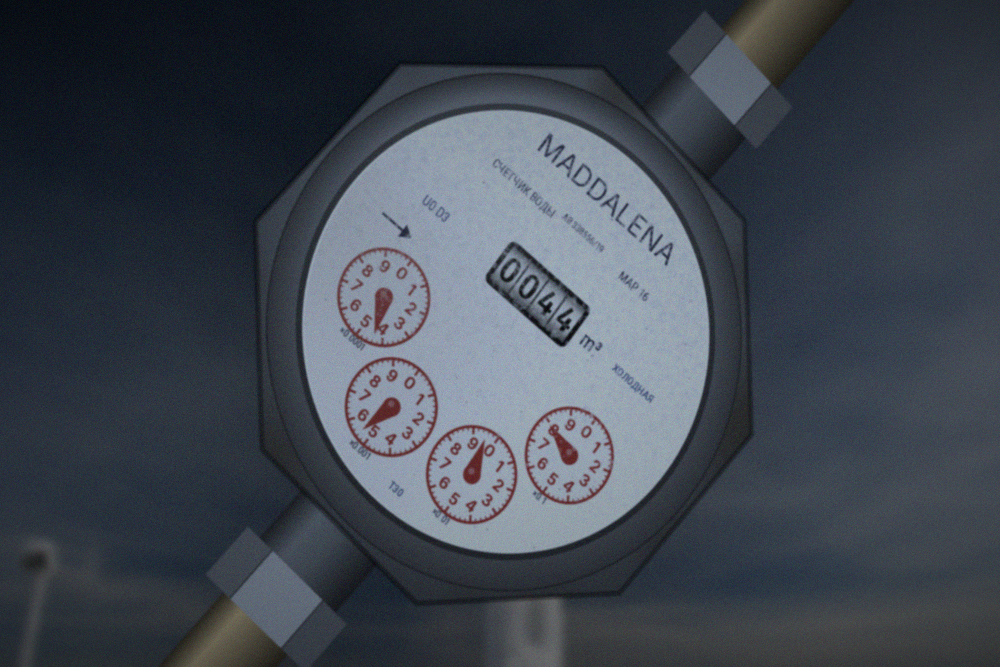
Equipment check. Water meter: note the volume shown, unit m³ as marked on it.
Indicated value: 44.7954 m³
